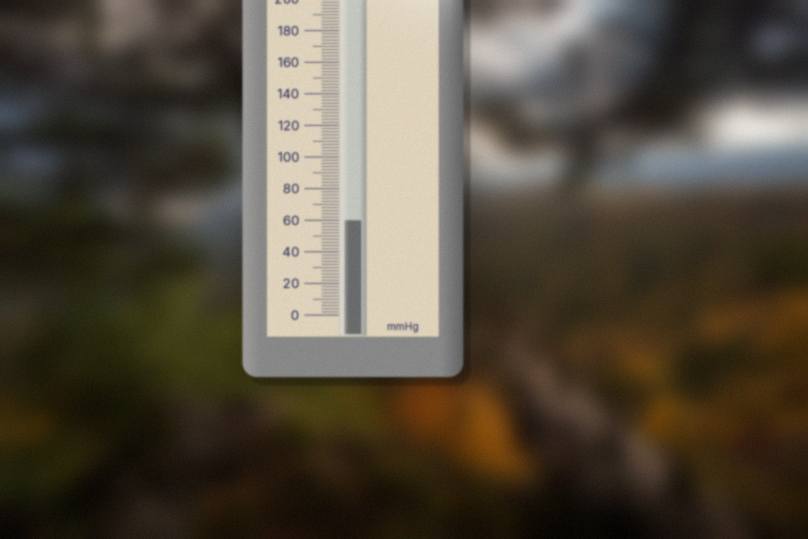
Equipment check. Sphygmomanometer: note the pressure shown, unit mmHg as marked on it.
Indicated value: 60 mmHg
